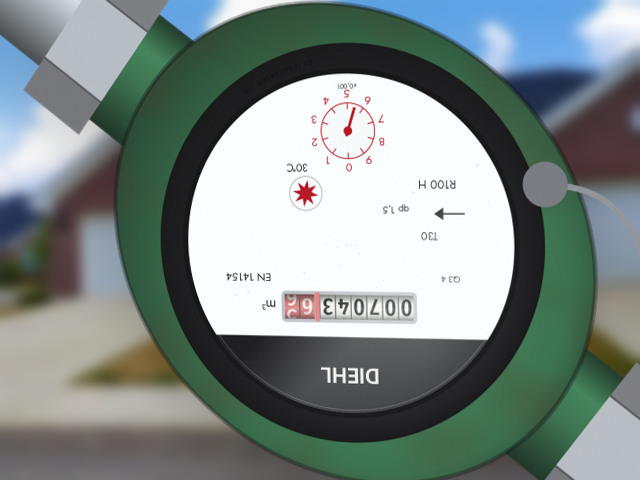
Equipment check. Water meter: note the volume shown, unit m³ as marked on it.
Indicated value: 7043.655 m³
